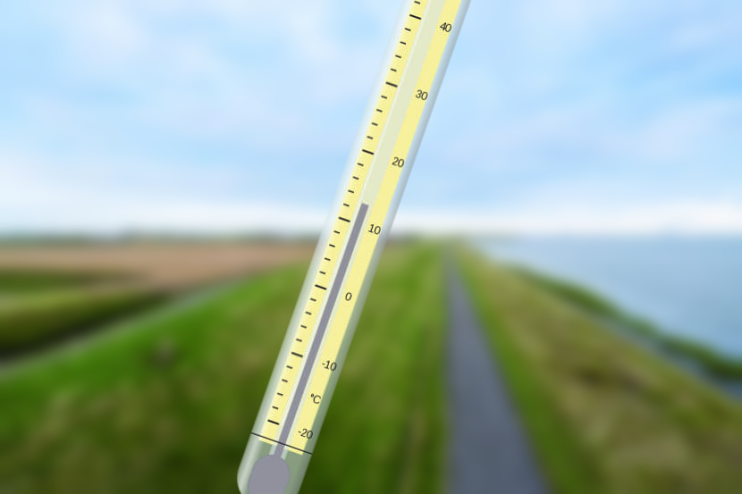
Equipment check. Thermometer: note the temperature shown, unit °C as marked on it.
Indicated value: 13 °C
